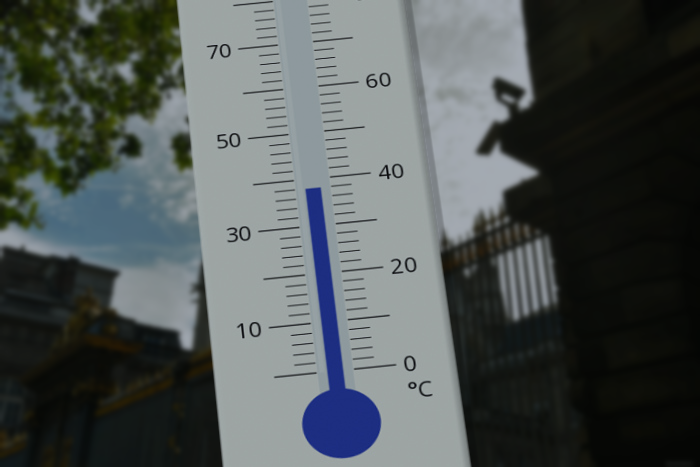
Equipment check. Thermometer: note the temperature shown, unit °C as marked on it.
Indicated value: 38 °C
